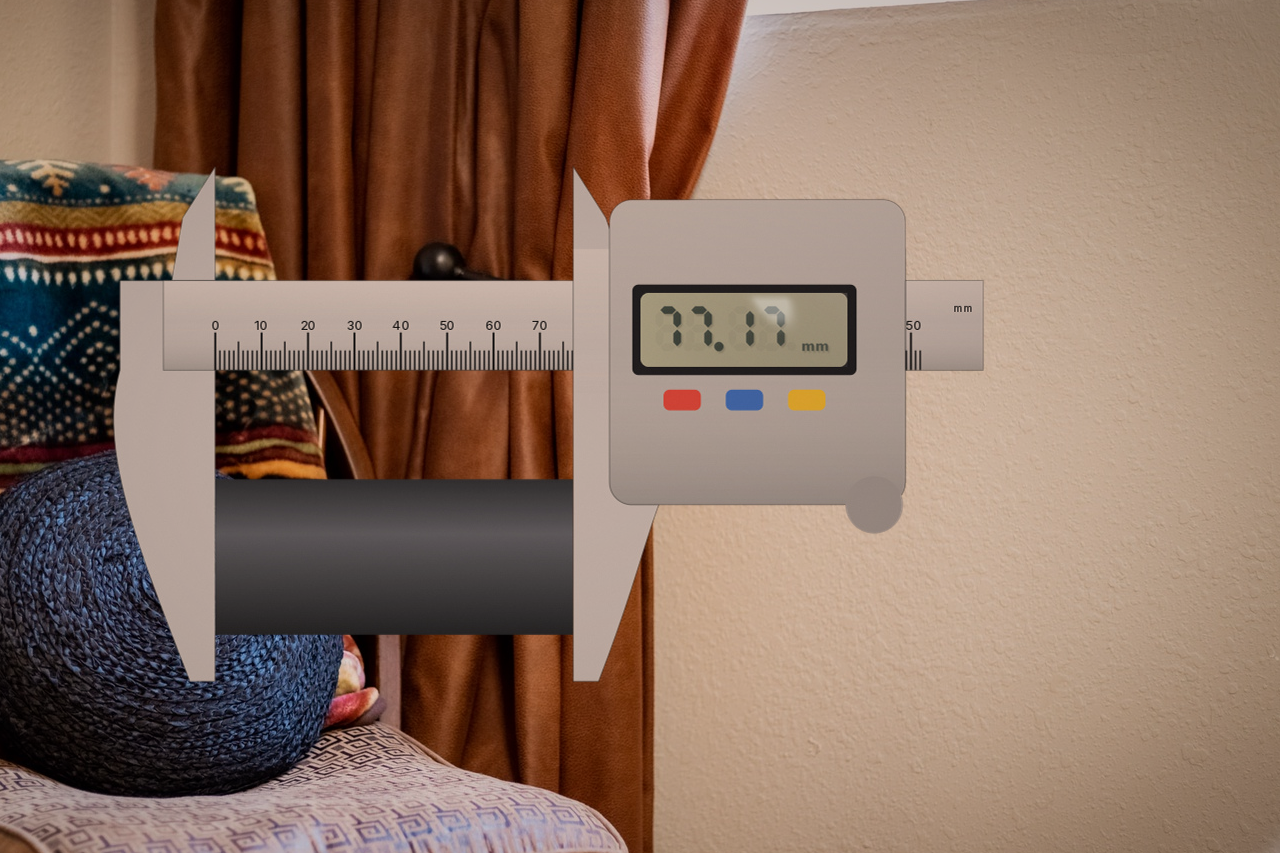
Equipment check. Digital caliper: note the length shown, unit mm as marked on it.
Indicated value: 77.17 mm
